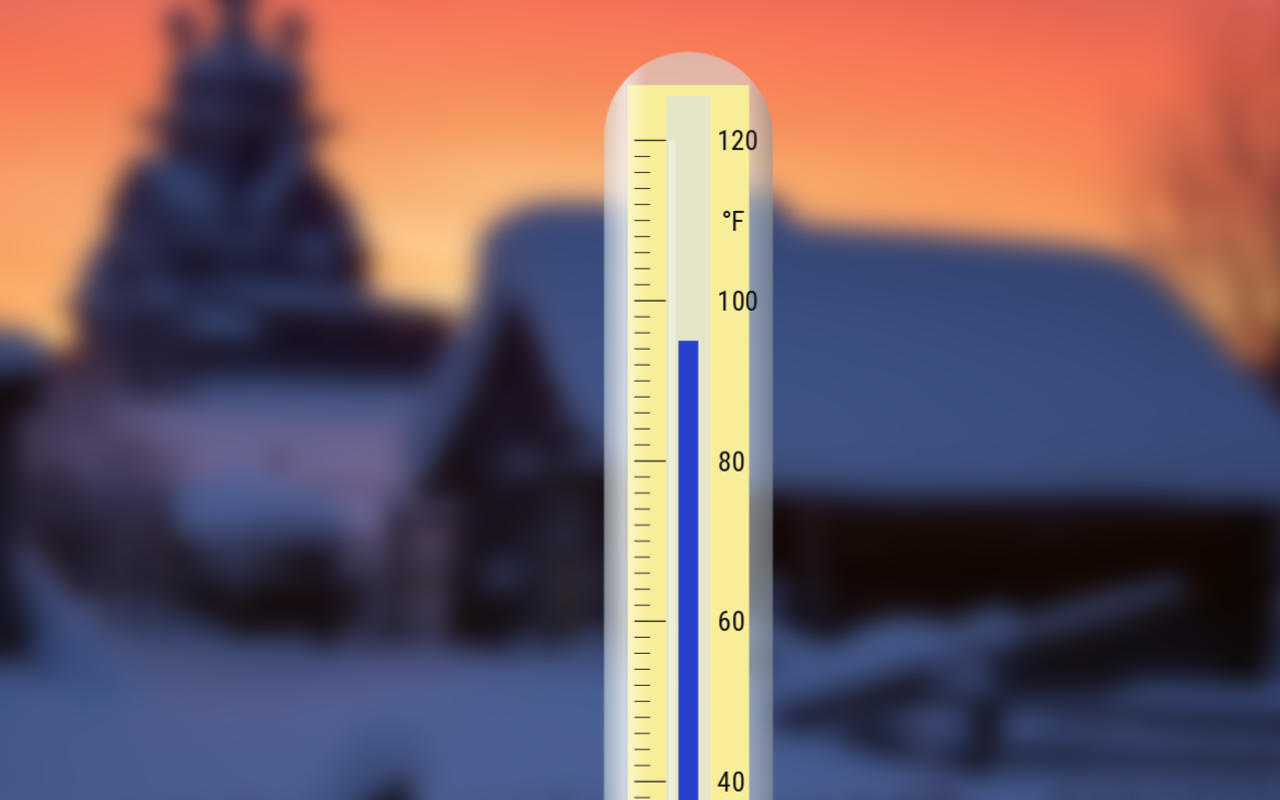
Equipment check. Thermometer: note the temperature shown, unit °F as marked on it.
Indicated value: 95 °F
